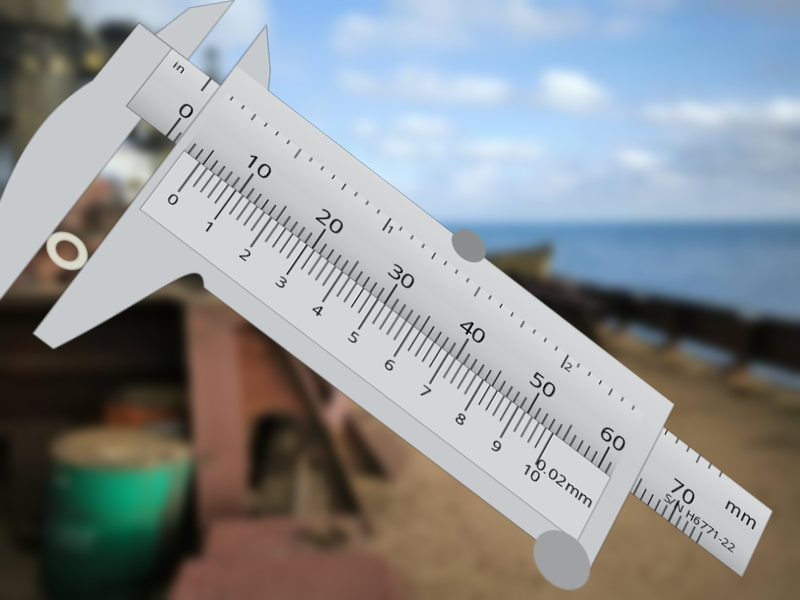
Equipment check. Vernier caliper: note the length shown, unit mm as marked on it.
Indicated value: 4.6 mm
